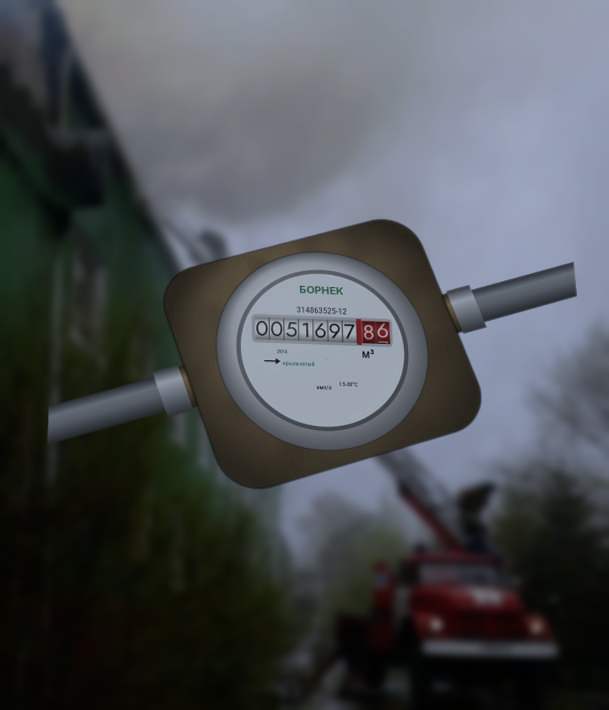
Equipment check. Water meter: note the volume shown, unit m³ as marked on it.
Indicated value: 51697.86 m³
